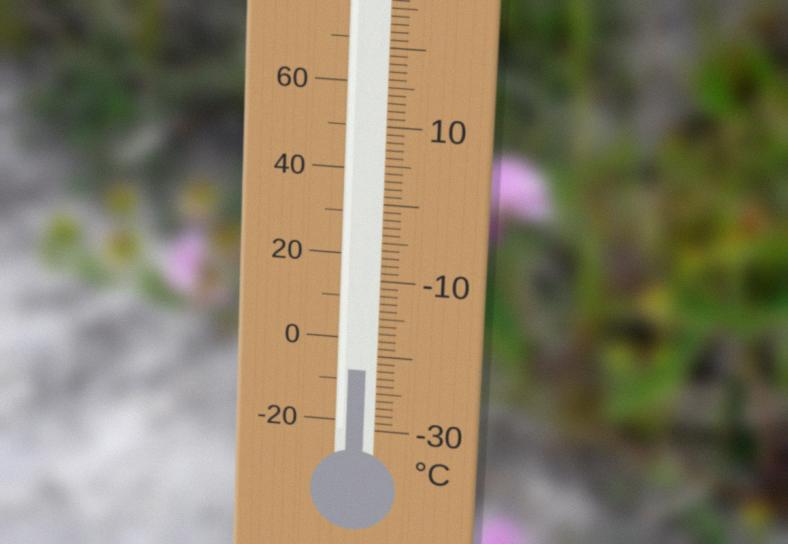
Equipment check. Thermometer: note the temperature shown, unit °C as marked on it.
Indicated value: -22 °C
